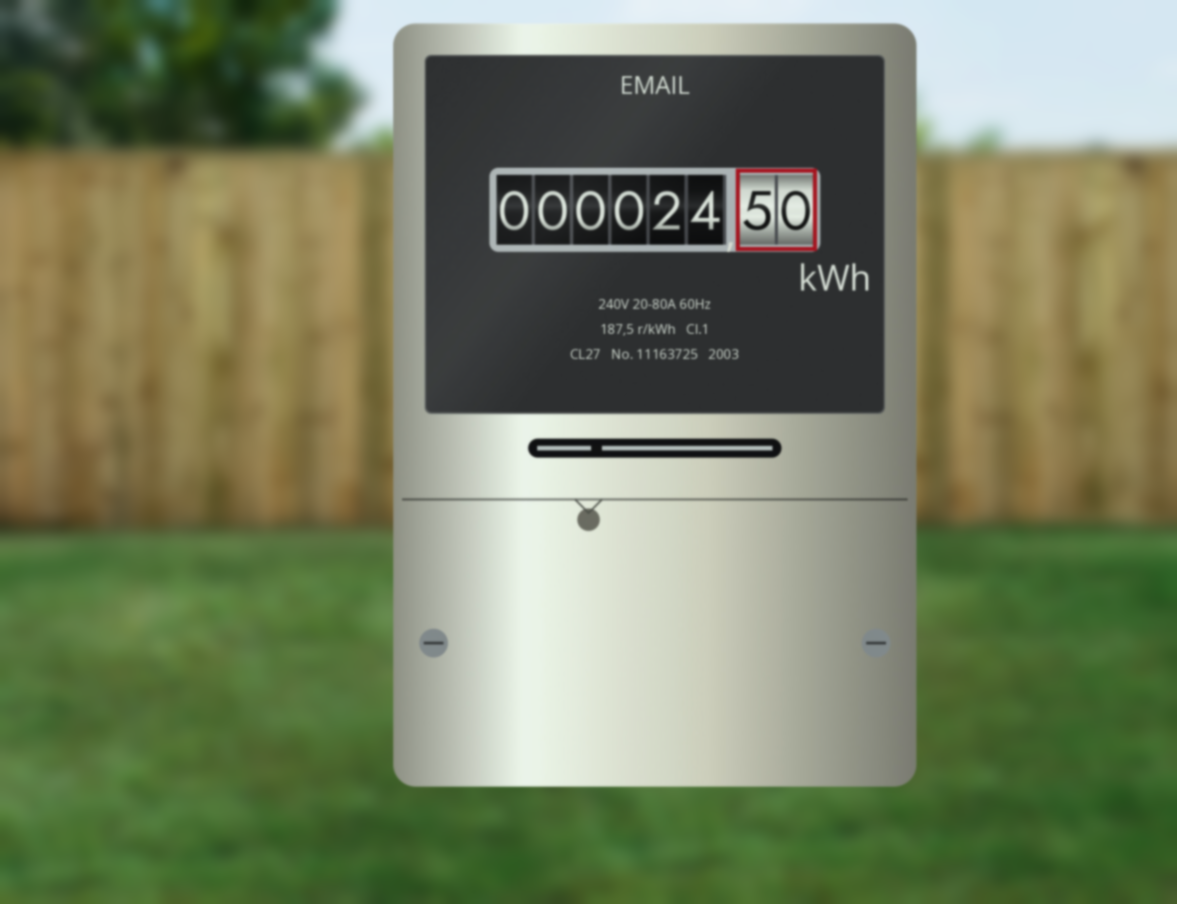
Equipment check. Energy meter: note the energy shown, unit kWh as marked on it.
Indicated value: 24.50 kWh
